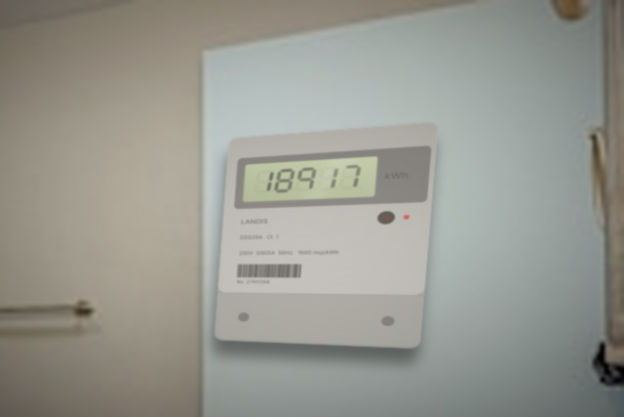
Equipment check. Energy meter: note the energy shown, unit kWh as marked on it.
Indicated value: 18917 kWh
